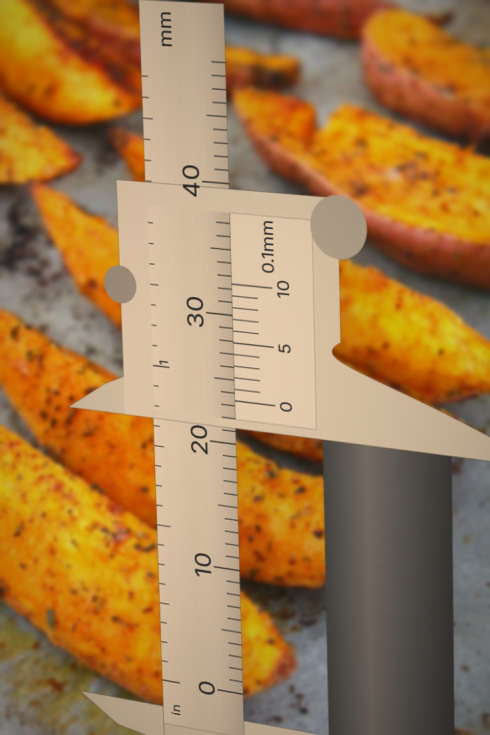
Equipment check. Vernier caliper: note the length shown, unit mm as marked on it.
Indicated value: 23.4 mm
